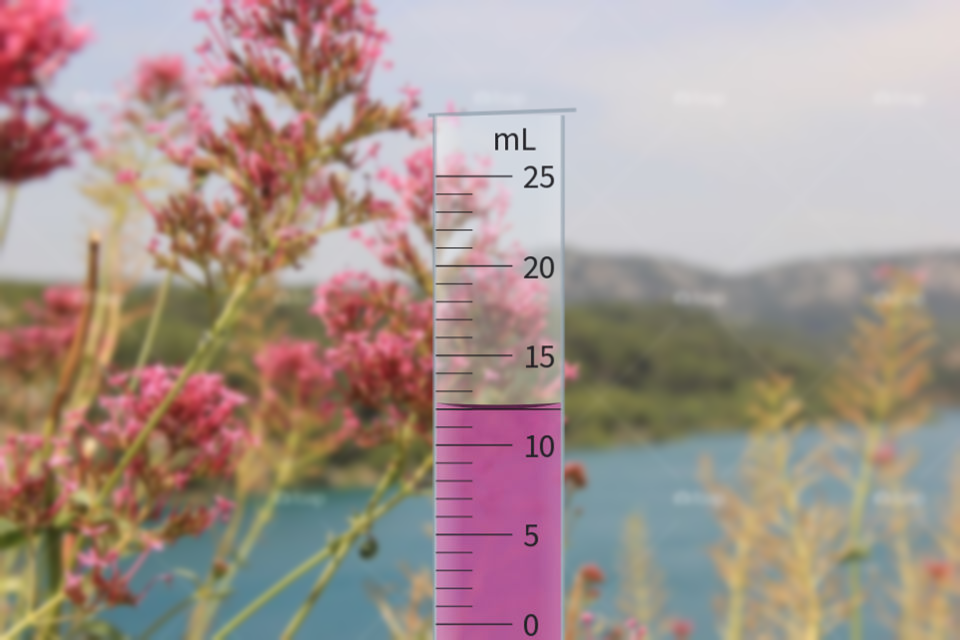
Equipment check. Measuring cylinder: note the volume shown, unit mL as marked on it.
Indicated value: 12 mL
